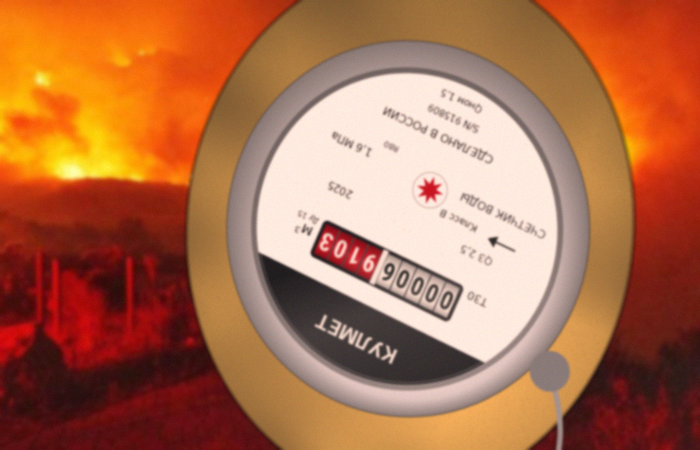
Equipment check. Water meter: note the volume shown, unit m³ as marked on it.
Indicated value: 6.9103 m³
